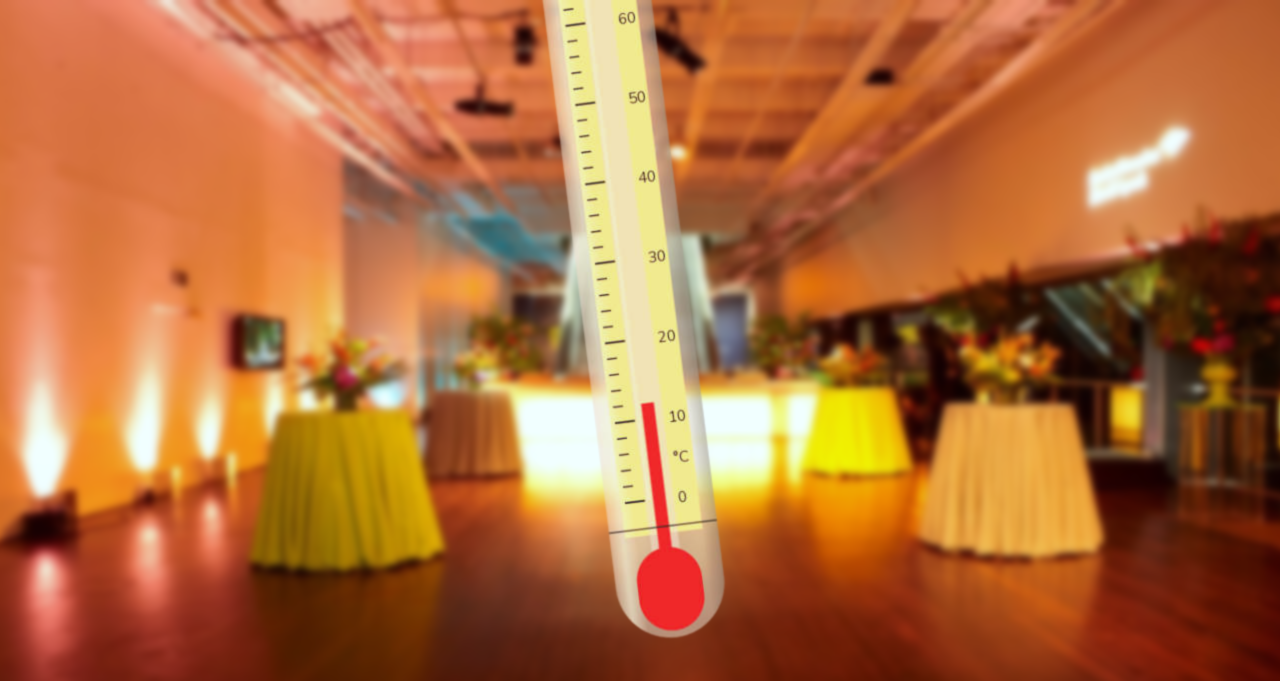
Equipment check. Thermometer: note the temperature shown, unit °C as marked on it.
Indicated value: 12 °C
